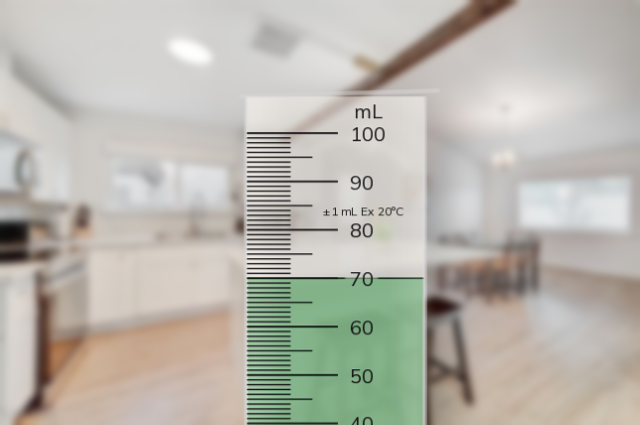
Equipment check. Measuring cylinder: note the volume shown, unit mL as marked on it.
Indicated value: 70 mL
